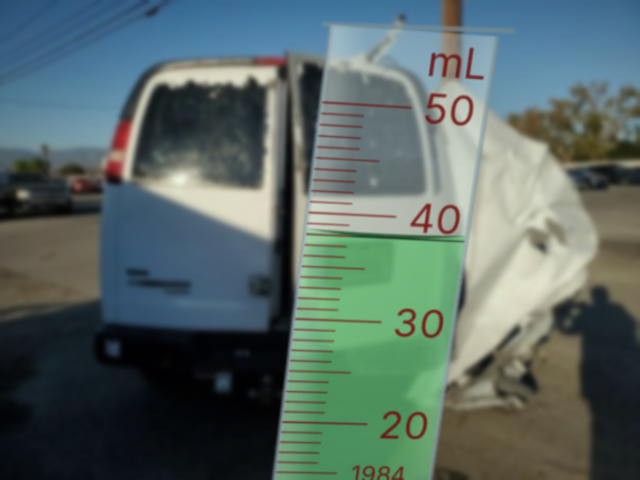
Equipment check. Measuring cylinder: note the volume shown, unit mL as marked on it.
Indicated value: 38 mL
